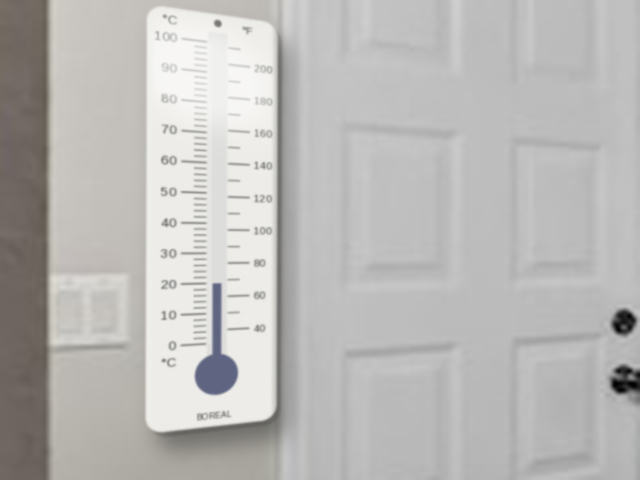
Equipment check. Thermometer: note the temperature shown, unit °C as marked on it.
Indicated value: 20 °C
